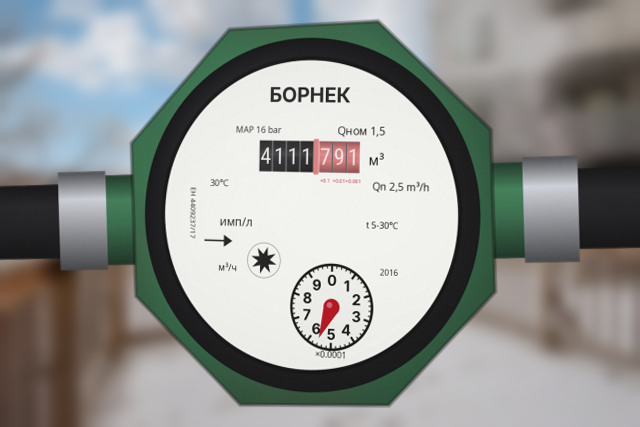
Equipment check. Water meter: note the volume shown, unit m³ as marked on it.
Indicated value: 4111.7915 m³
